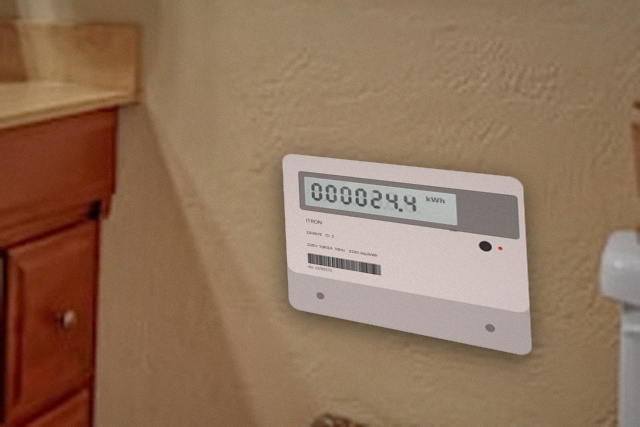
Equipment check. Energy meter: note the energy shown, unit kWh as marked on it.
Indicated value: 24.4 kWh
